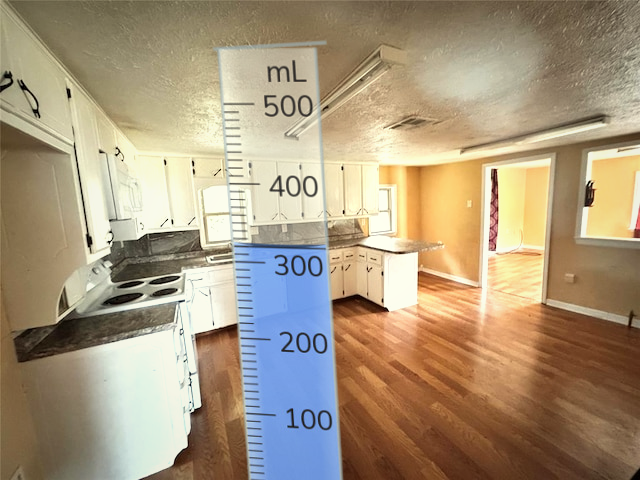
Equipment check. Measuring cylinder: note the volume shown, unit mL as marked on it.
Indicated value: 320 mL
